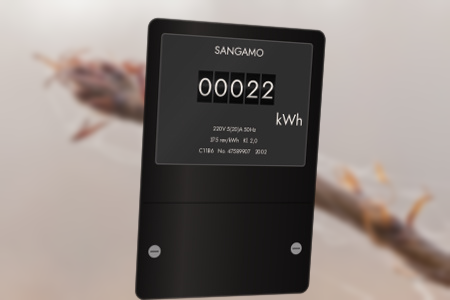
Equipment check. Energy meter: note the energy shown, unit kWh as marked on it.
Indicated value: 22 kWh
